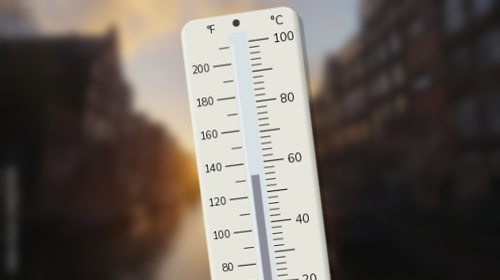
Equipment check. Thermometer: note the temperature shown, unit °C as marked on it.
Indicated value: 56 °C
